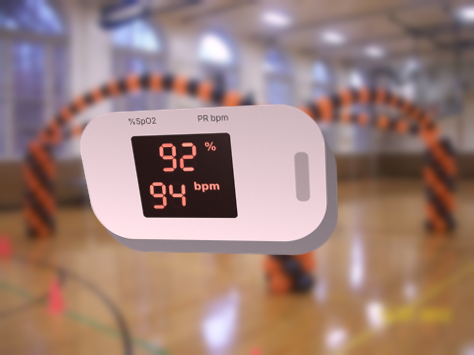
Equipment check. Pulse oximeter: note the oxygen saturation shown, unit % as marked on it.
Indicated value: 92 %
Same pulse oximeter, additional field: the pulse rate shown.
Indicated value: 94 bpm
